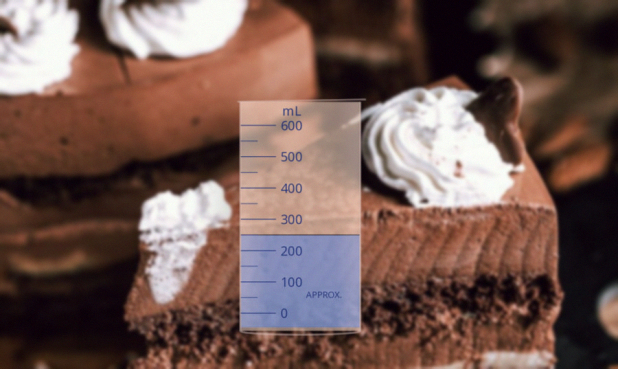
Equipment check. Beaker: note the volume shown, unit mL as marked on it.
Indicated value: 250 mL
